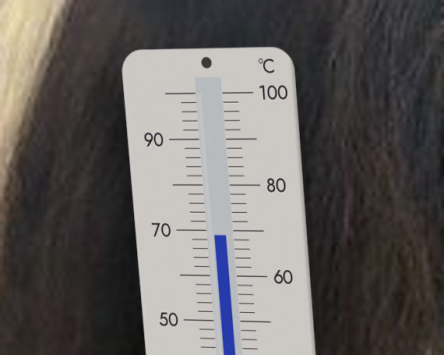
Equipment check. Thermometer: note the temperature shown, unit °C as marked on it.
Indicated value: 69 °C
